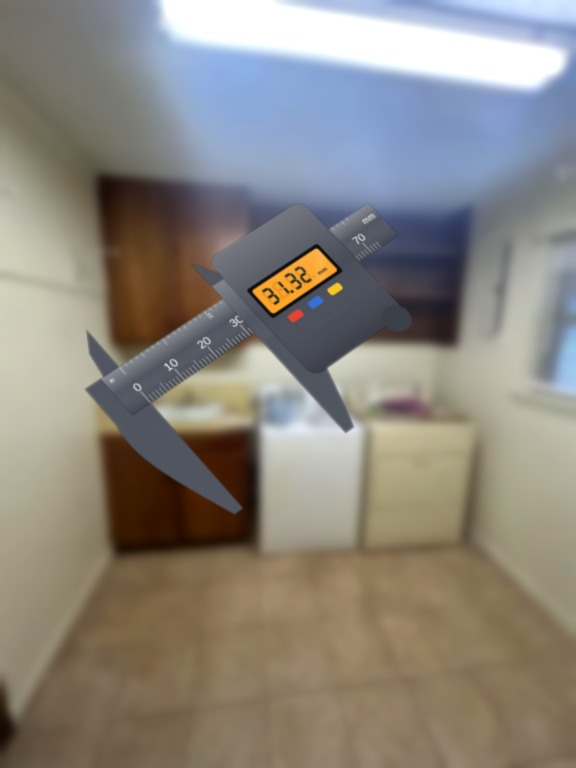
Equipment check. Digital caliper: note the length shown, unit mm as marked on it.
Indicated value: 31.32 mm
